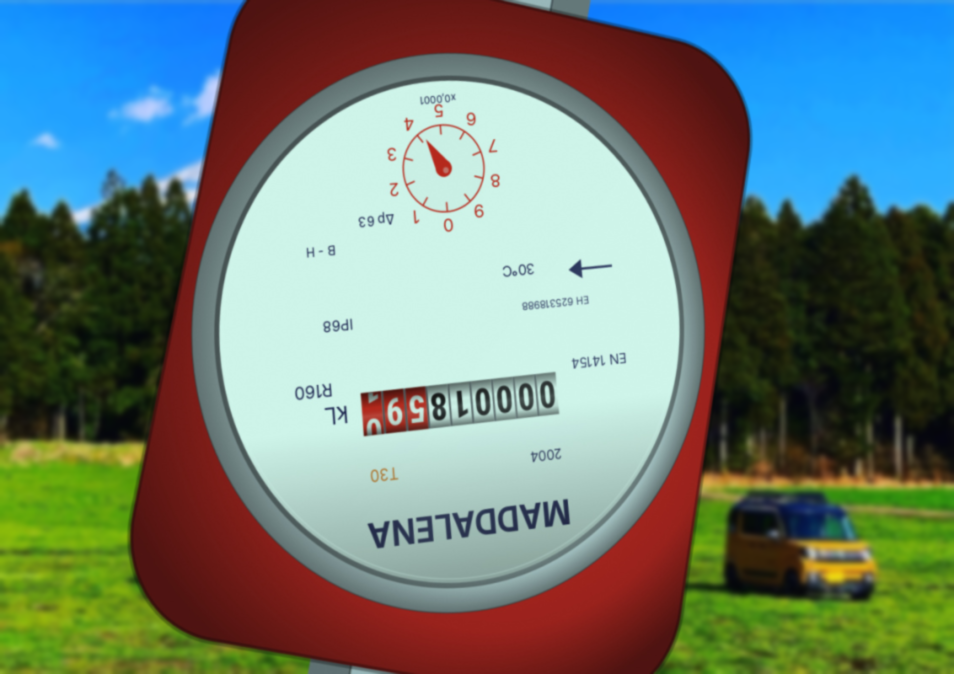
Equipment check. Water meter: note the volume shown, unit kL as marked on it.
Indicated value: 18.5904 kL
